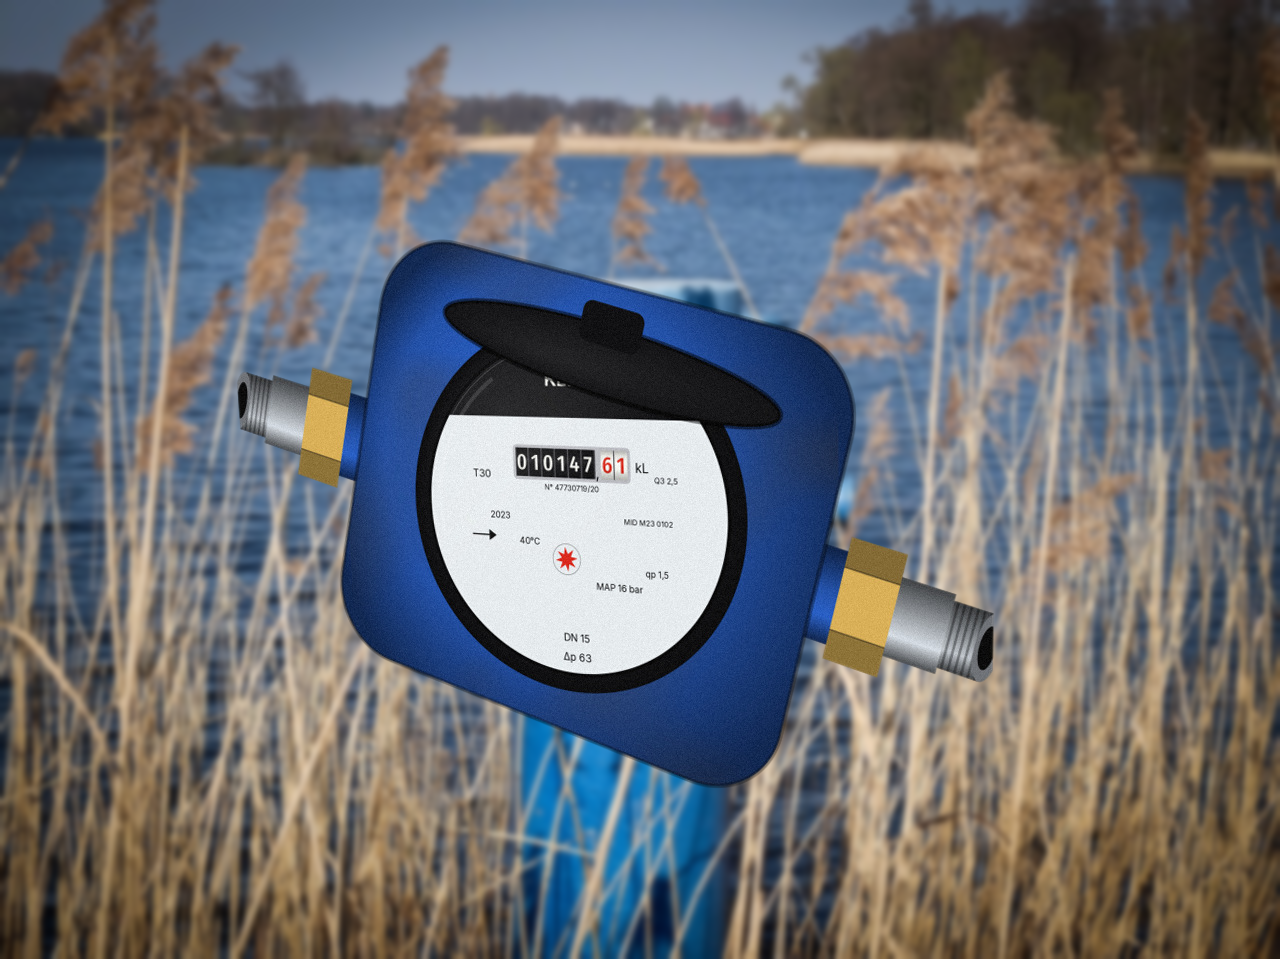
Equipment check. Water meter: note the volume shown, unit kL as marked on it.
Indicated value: 10147.61 kL
